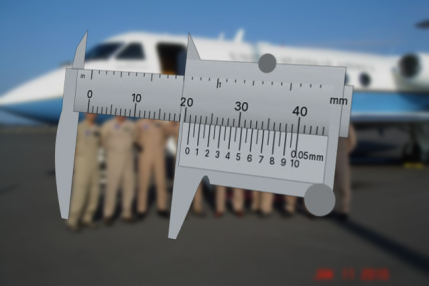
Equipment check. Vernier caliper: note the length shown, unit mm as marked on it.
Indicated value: 21.0 mm
